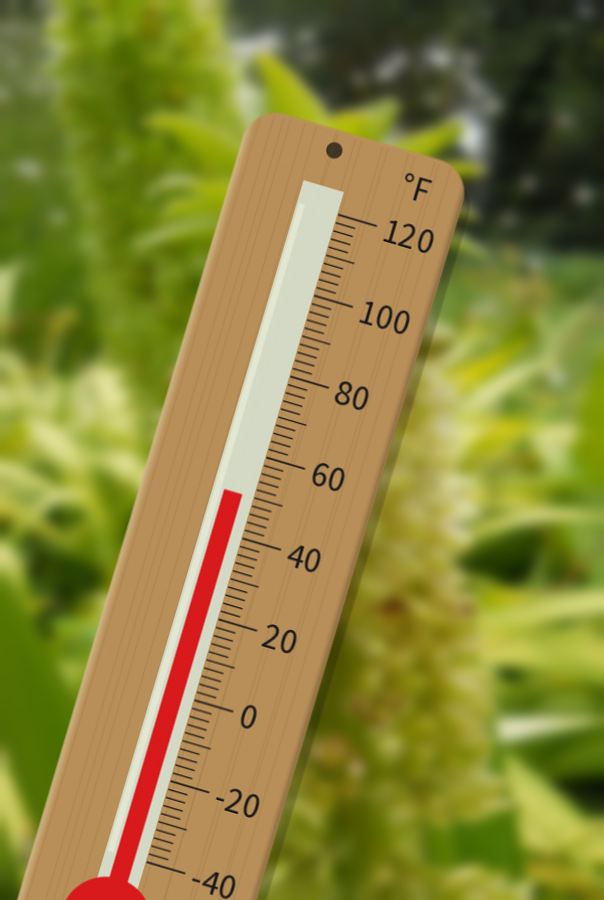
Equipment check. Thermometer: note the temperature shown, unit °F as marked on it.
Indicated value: 50 °F
